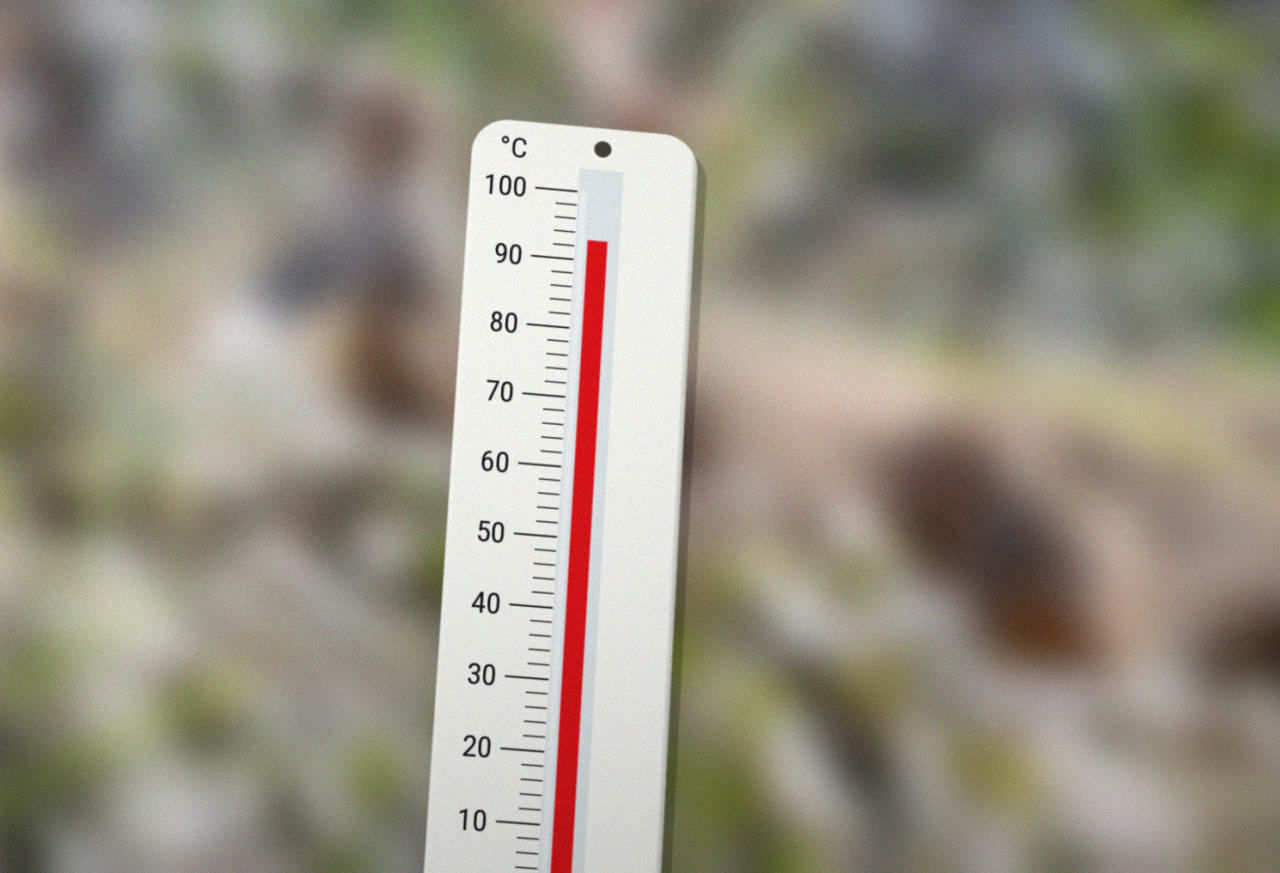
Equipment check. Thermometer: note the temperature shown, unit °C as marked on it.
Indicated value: 93 °C
